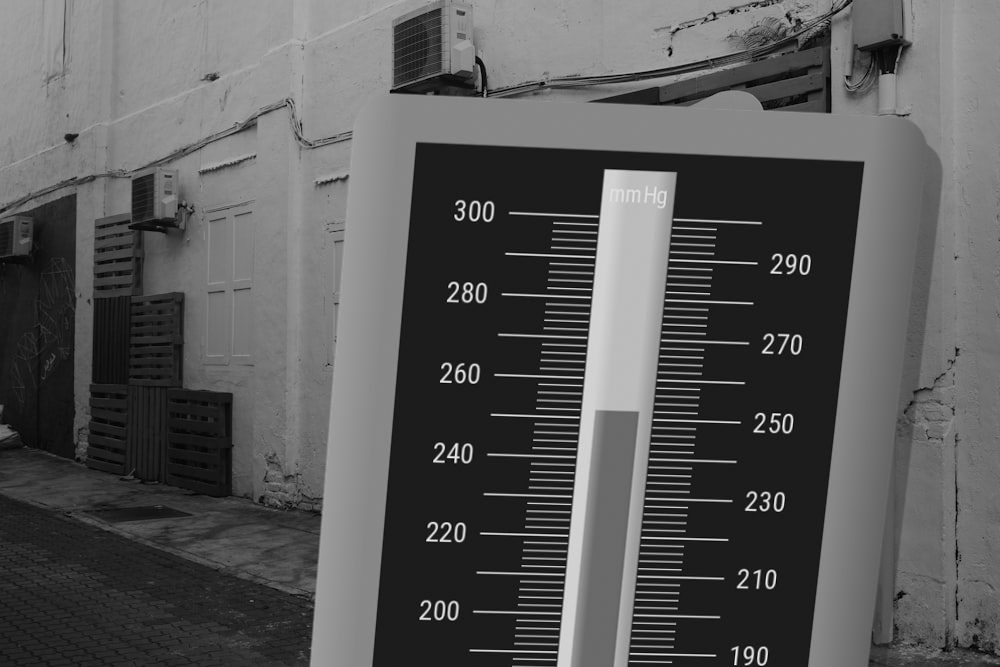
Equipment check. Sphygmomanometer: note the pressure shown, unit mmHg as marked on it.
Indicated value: 252 mmHg
